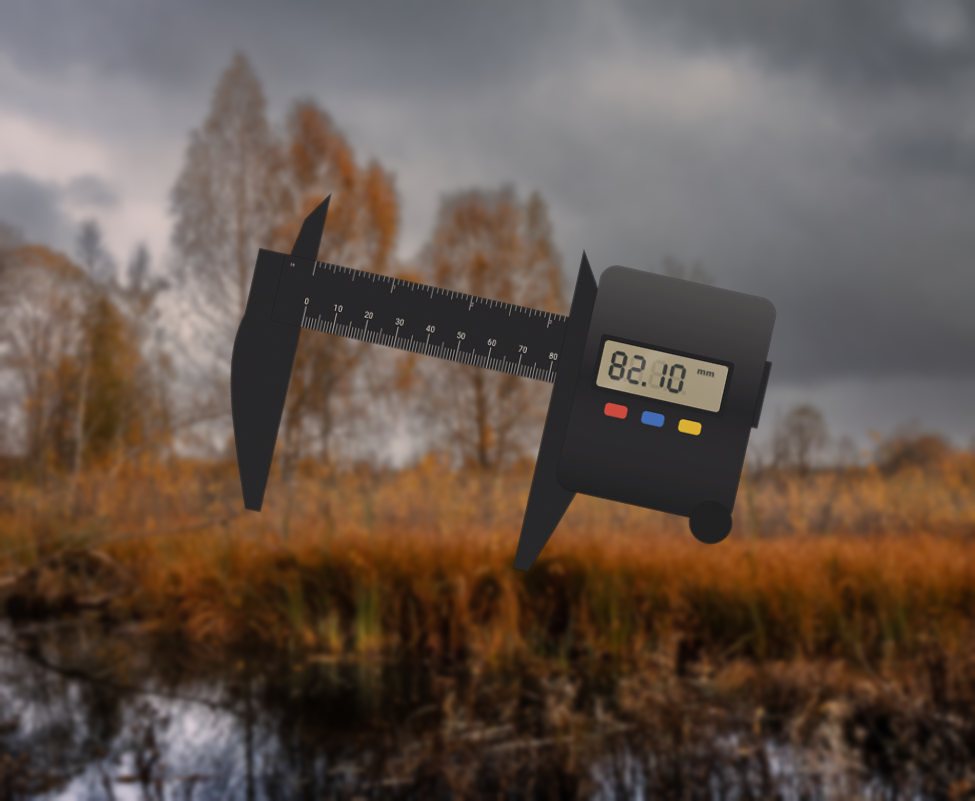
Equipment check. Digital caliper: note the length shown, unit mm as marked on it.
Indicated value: 82.10 mm
